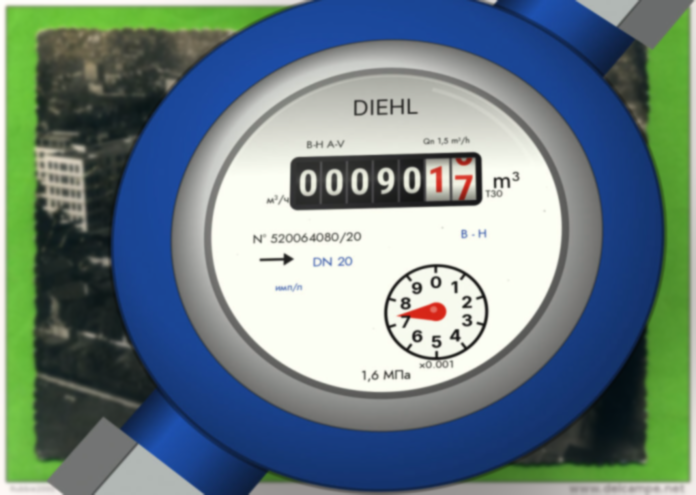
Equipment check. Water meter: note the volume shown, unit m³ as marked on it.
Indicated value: 90.167 m³
